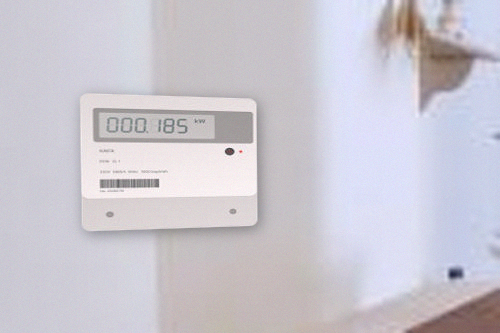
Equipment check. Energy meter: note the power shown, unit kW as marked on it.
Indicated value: 0.185 kW
